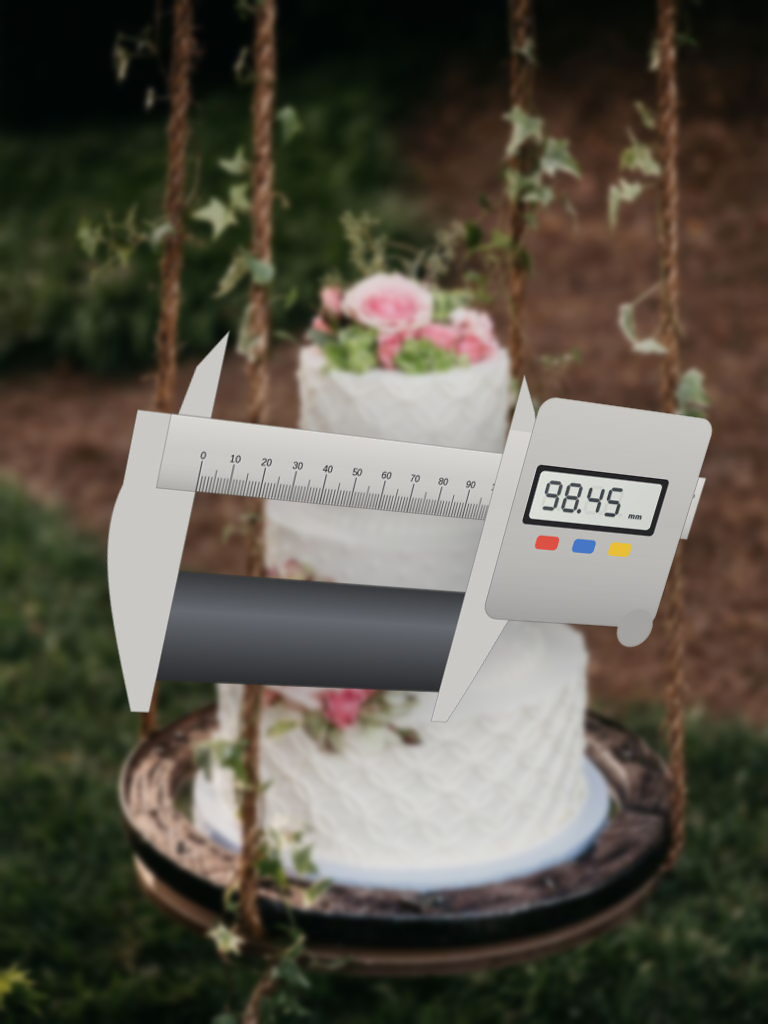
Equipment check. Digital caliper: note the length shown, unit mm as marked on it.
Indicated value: 98.45 mm
